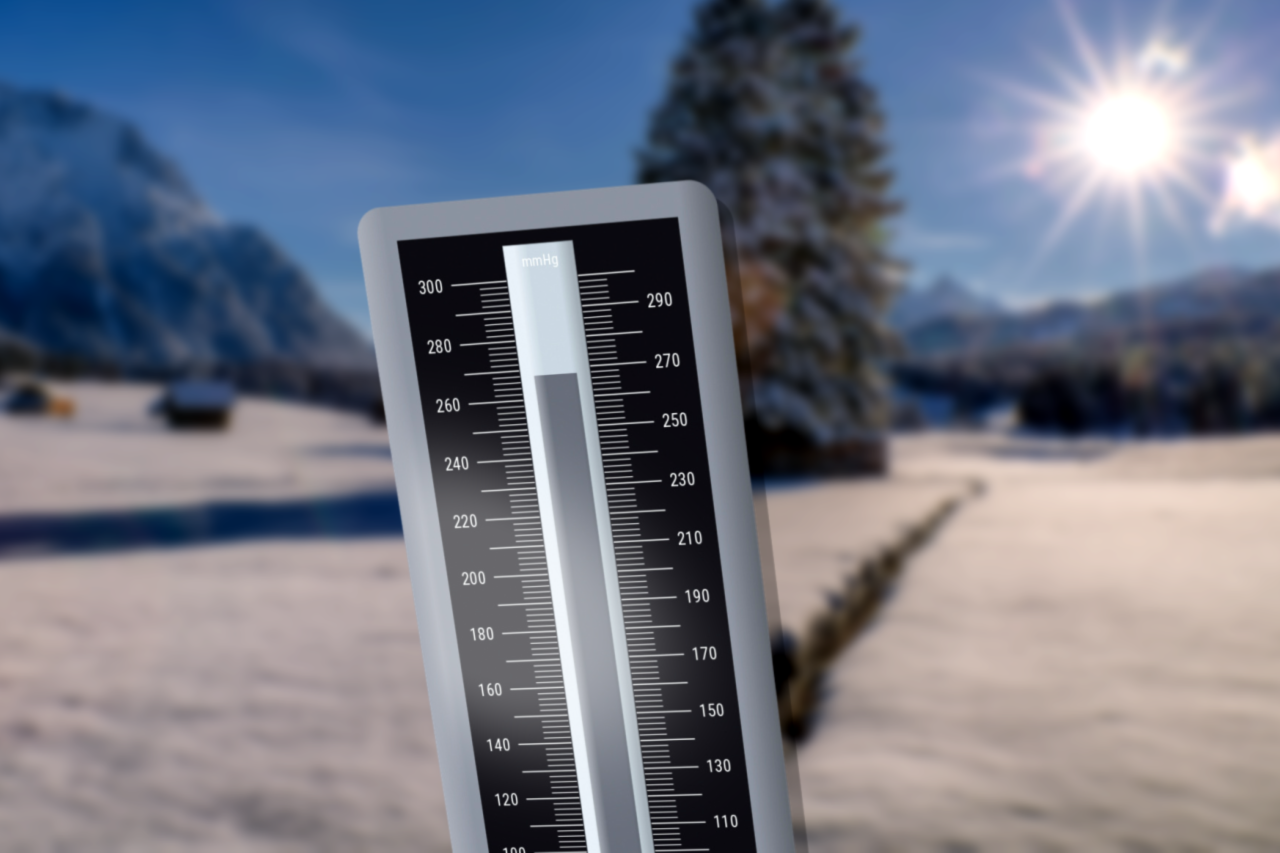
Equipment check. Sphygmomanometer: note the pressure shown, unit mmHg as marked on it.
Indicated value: 268 mmHg
